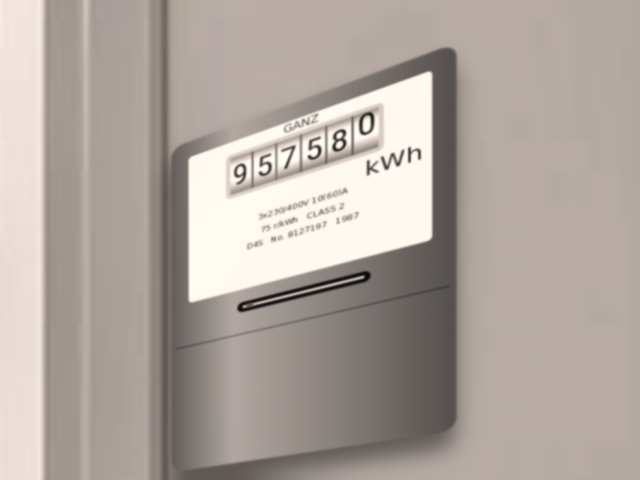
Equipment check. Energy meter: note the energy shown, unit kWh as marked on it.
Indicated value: 957580 kWh
